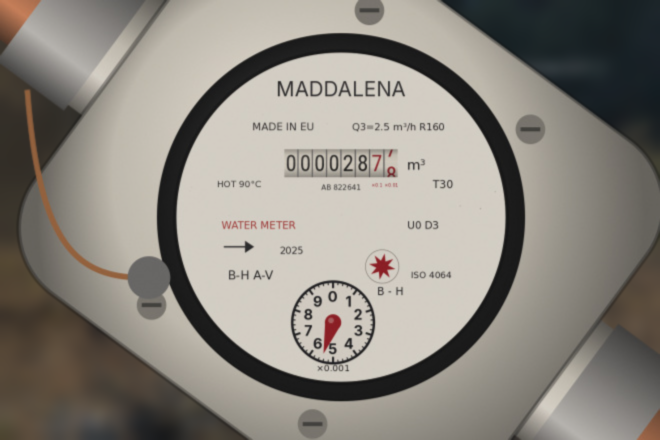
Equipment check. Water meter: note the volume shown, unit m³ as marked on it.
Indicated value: 28.775 m³
